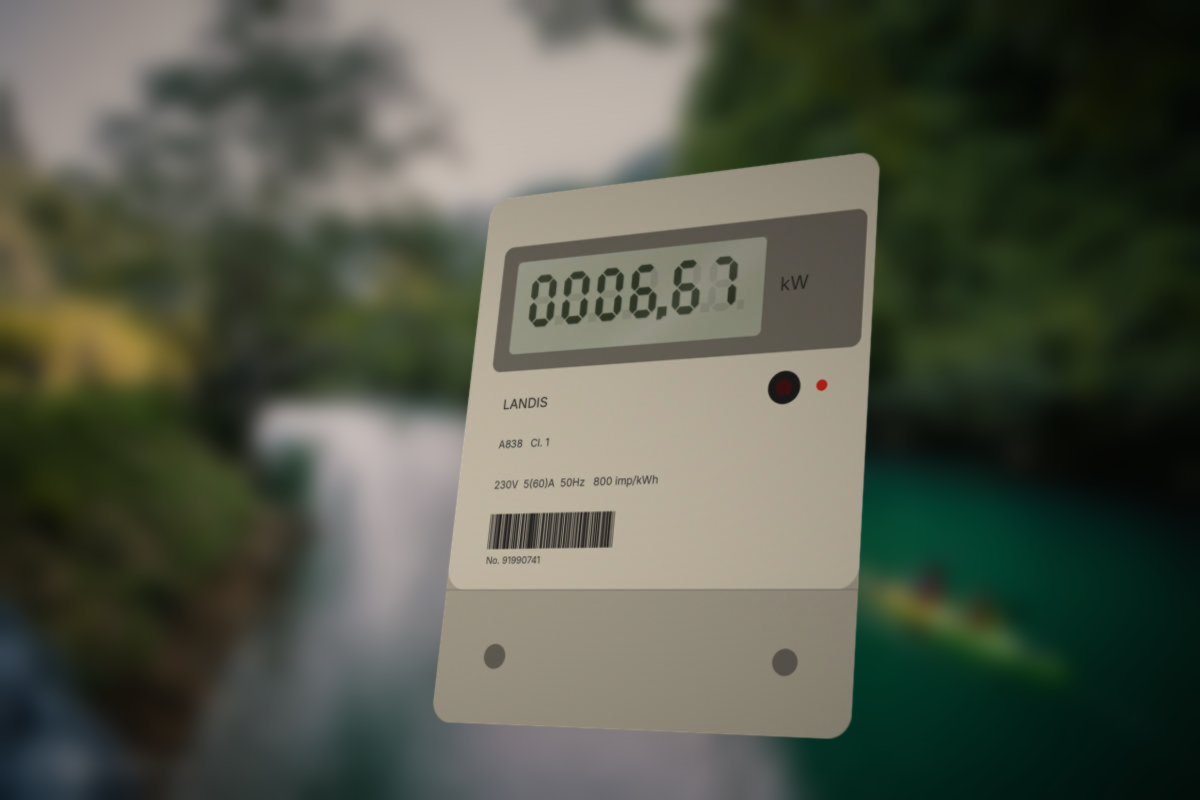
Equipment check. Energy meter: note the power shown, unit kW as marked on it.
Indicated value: 6.67 kW
